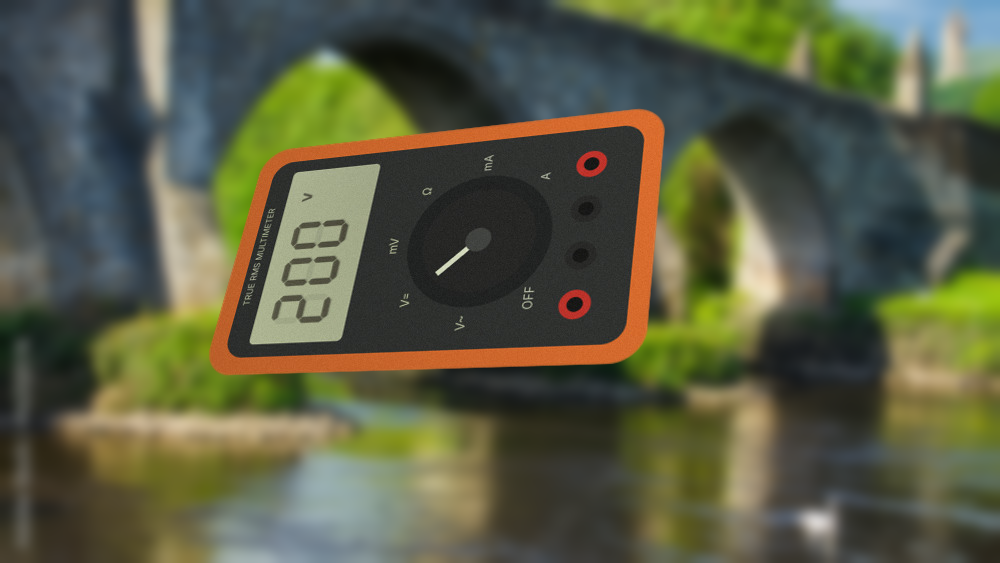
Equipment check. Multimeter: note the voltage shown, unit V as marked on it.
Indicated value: 200 V
